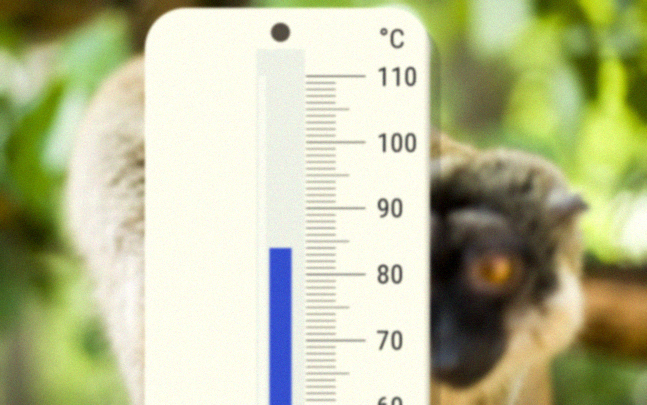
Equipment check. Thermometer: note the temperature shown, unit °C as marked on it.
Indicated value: 84 °C
